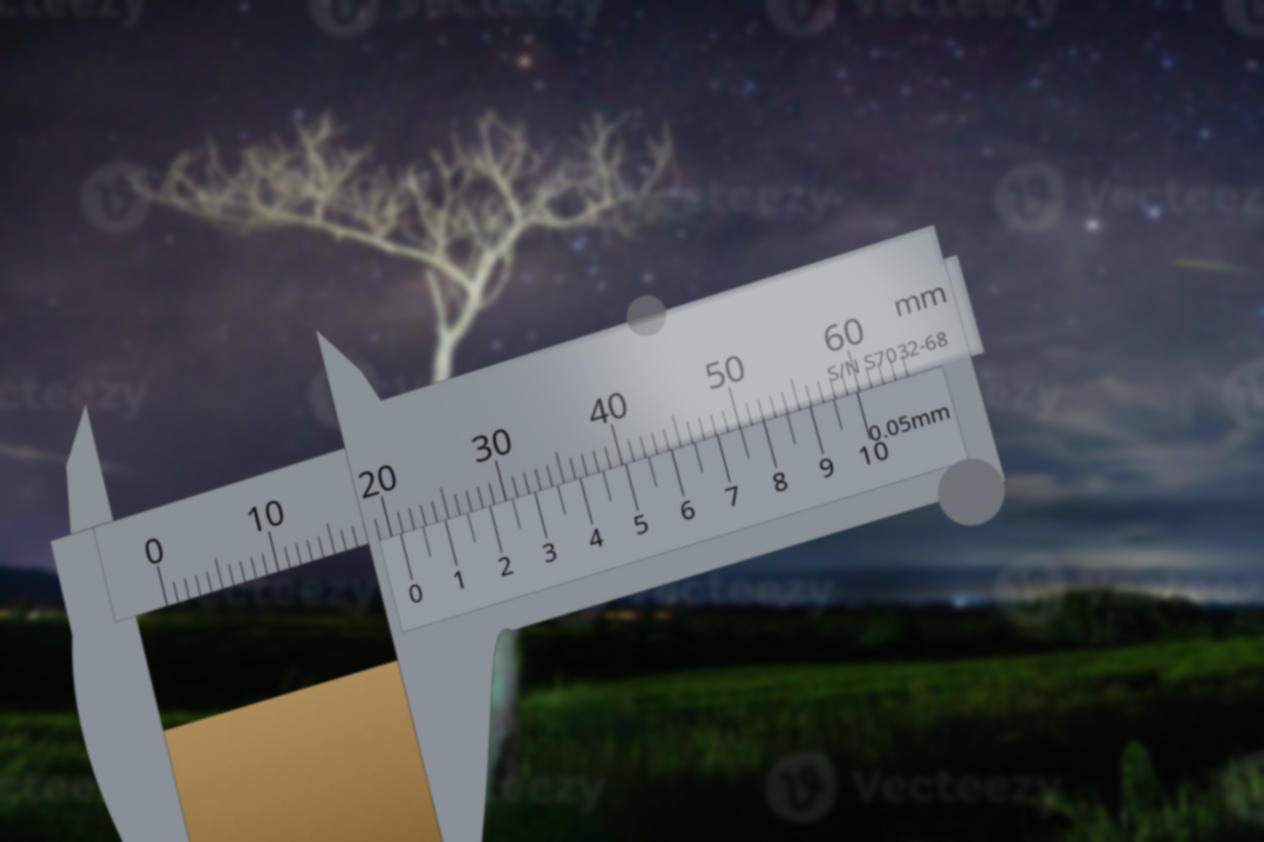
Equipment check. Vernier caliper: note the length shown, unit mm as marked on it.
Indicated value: 20.8 mm
